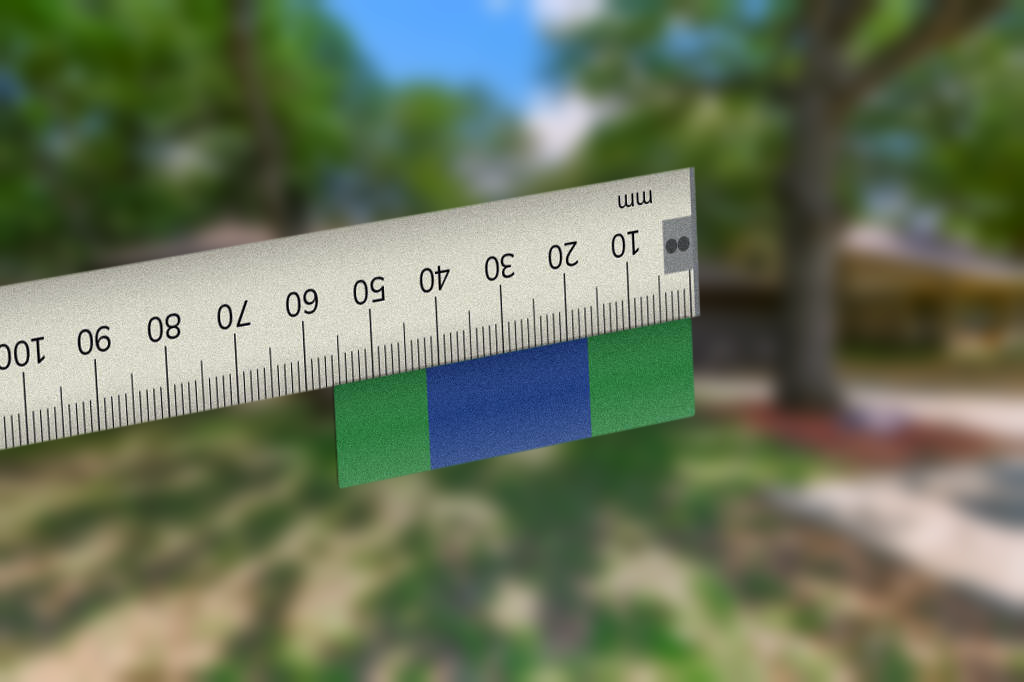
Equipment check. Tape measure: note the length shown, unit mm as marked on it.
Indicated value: 56 mm
